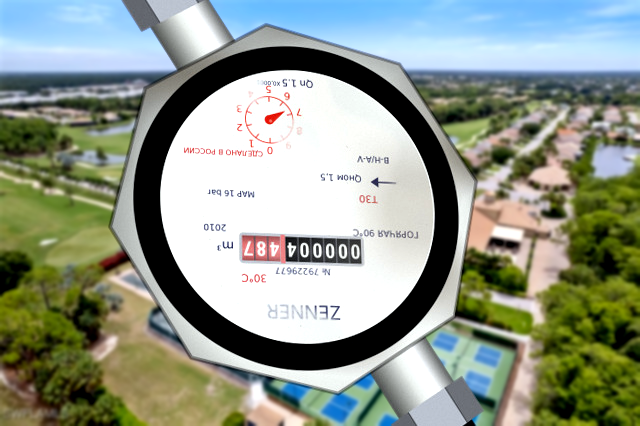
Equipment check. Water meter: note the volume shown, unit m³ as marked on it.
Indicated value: 4.4876 m³
